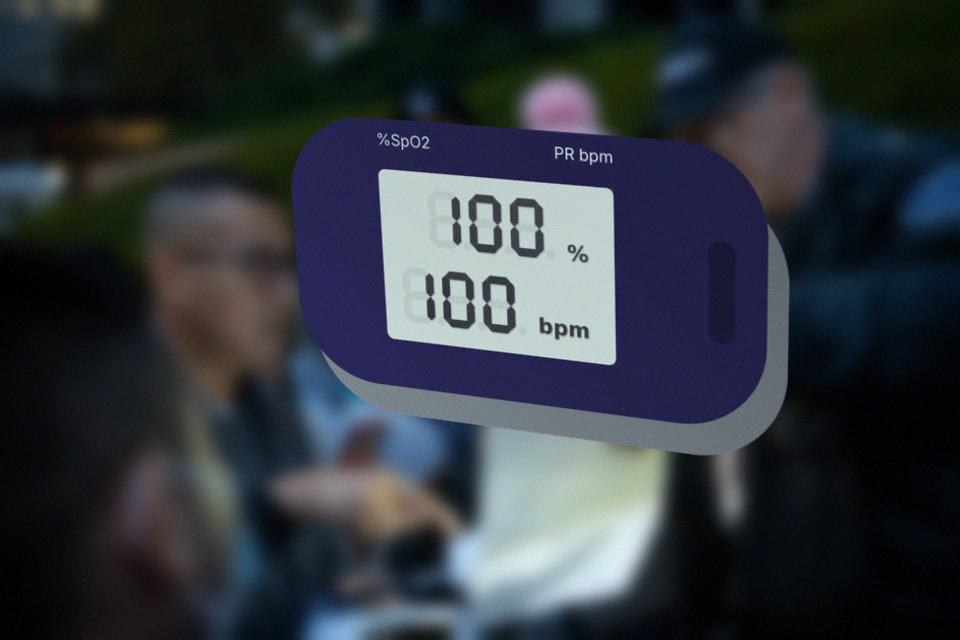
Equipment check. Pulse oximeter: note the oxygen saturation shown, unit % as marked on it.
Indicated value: 100 %
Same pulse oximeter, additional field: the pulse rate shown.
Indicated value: 100 bpm
